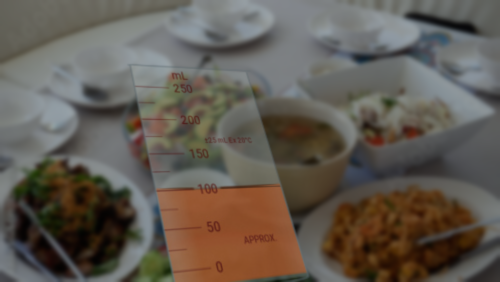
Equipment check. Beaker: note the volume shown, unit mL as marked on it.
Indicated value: 100 mL
